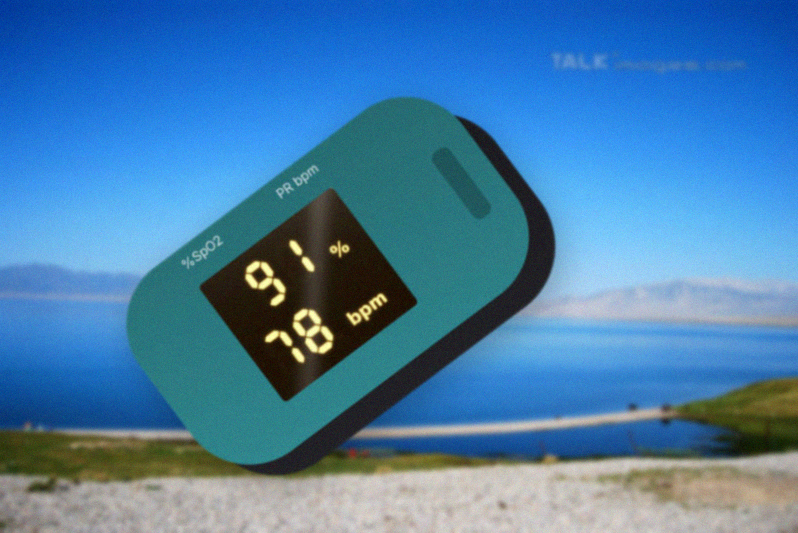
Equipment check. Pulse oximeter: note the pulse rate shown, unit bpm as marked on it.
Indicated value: 78 bpm
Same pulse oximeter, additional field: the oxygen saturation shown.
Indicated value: 91 %
